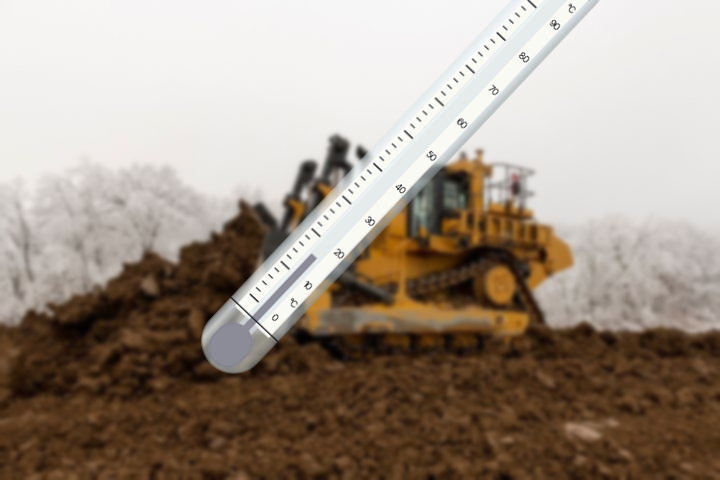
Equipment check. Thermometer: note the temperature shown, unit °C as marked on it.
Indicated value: 16 °C
